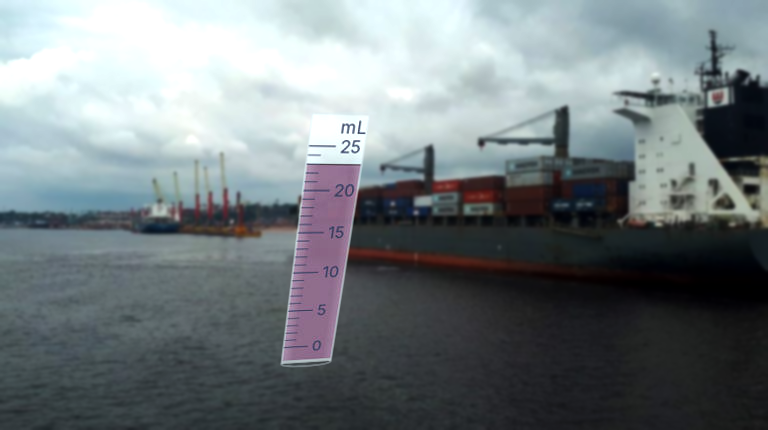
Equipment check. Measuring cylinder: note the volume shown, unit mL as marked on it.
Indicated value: 23 mL
